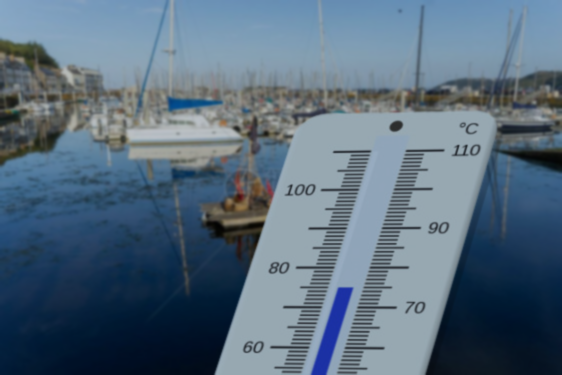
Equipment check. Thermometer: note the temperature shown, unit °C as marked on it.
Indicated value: 75 °C
